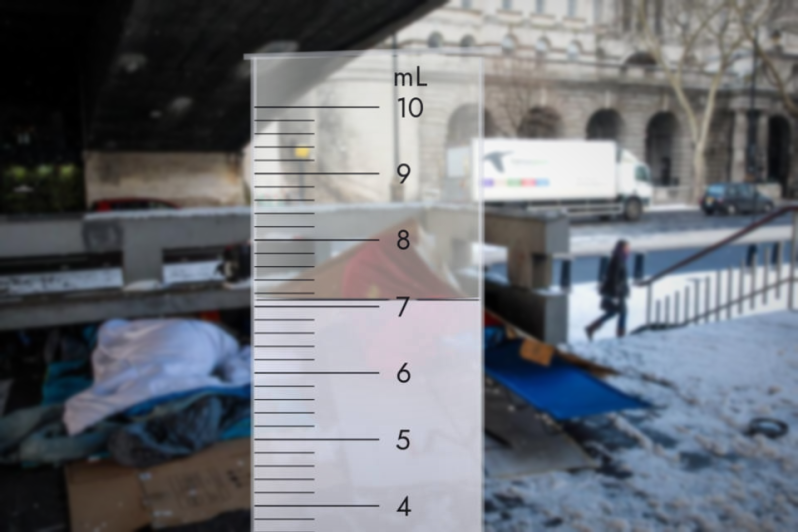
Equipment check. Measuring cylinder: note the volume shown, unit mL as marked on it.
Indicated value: 7.1 mL
